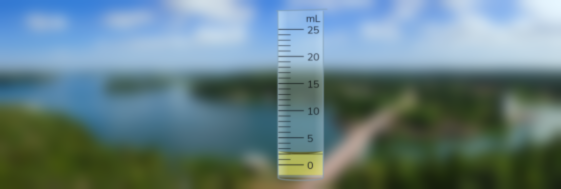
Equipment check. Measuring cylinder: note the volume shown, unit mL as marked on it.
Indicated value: 2 mL
